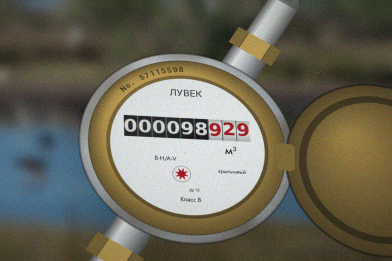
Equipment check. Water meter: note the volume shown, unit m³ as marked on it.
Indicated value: 98.929 m³
